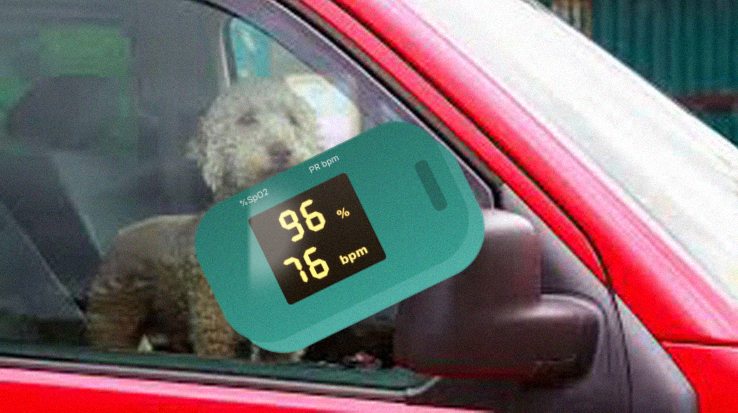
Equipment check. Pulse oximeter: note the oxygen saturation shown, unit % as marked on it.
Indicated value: 96 %
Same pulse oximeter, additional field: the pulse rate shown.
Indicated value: 76 bpm
